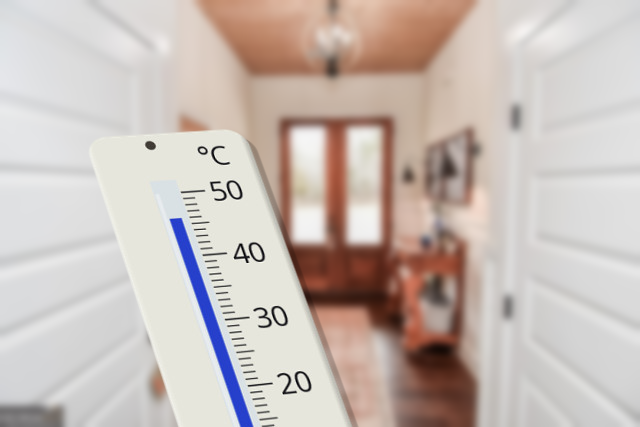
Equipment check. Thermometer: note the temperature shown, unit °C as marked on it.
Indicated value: 46 °C
